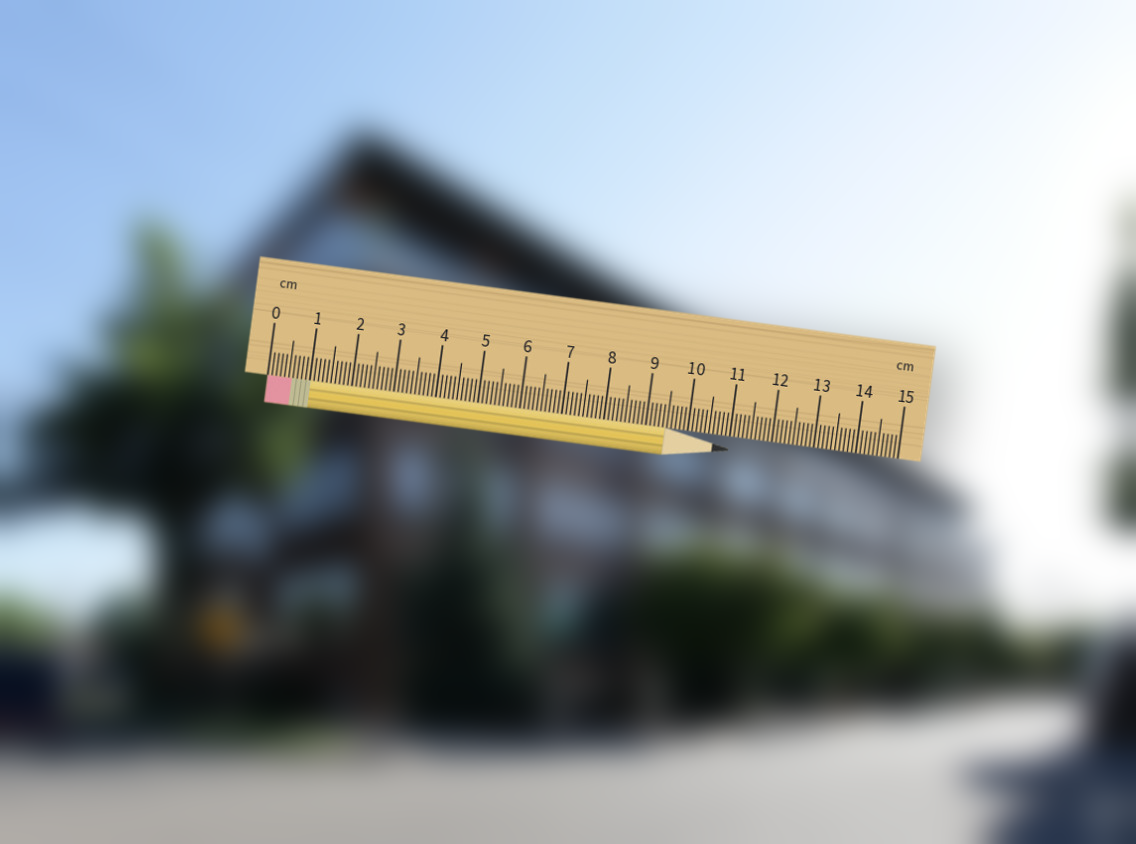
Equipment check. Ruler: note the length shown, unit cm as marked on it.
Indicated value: 11 cm
